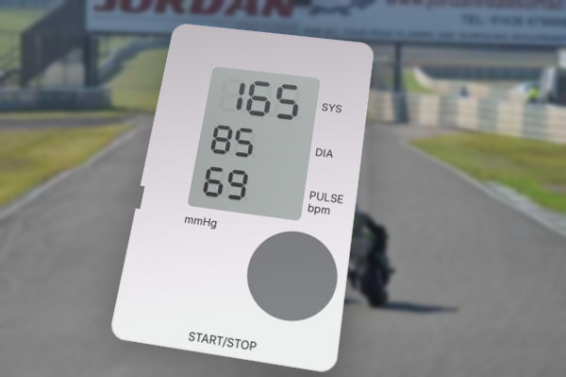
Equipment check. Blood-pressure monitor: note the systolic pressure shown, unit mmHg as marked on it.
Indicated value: 165 mmHg
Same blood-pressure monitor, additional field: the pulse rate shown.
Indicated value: 69 bpm
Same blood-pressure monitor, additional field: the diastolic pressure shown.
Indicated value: 85 mmHg
